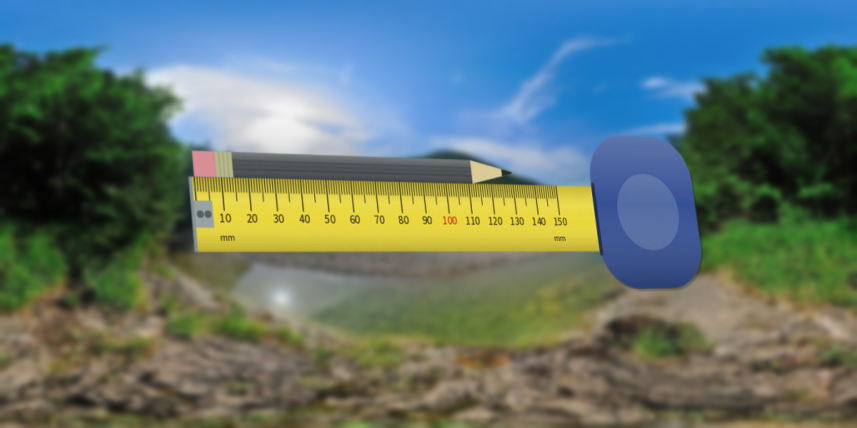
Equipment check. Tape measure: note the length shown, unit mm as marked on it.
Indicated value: 130 mm
